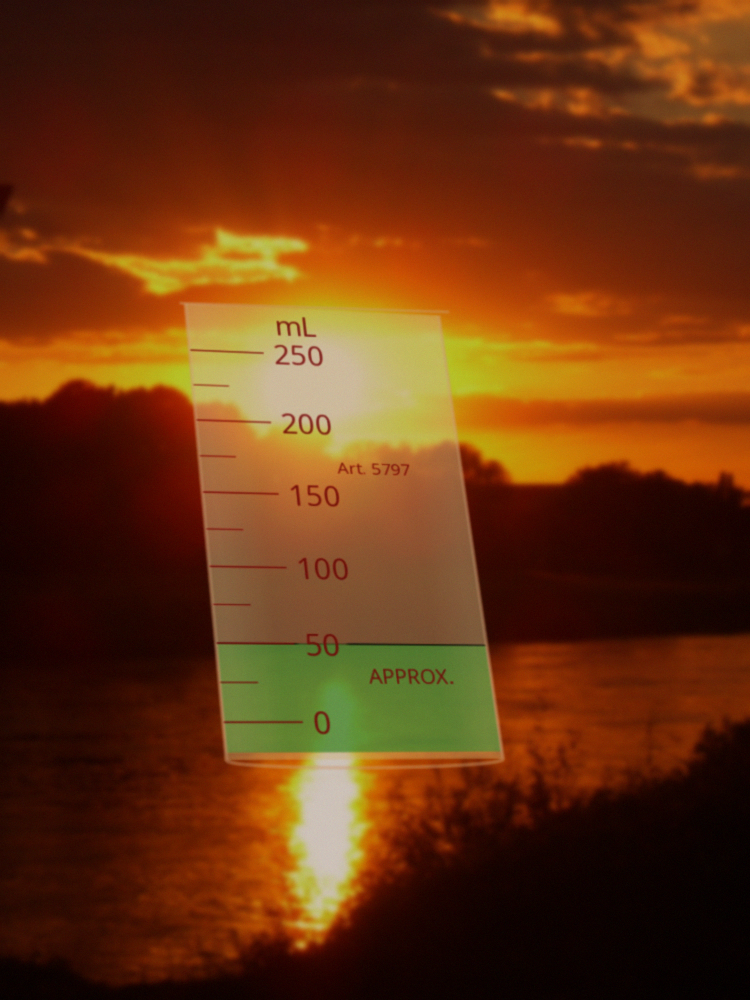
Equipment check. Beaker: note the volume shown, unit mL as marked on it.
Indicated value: 50 mL
